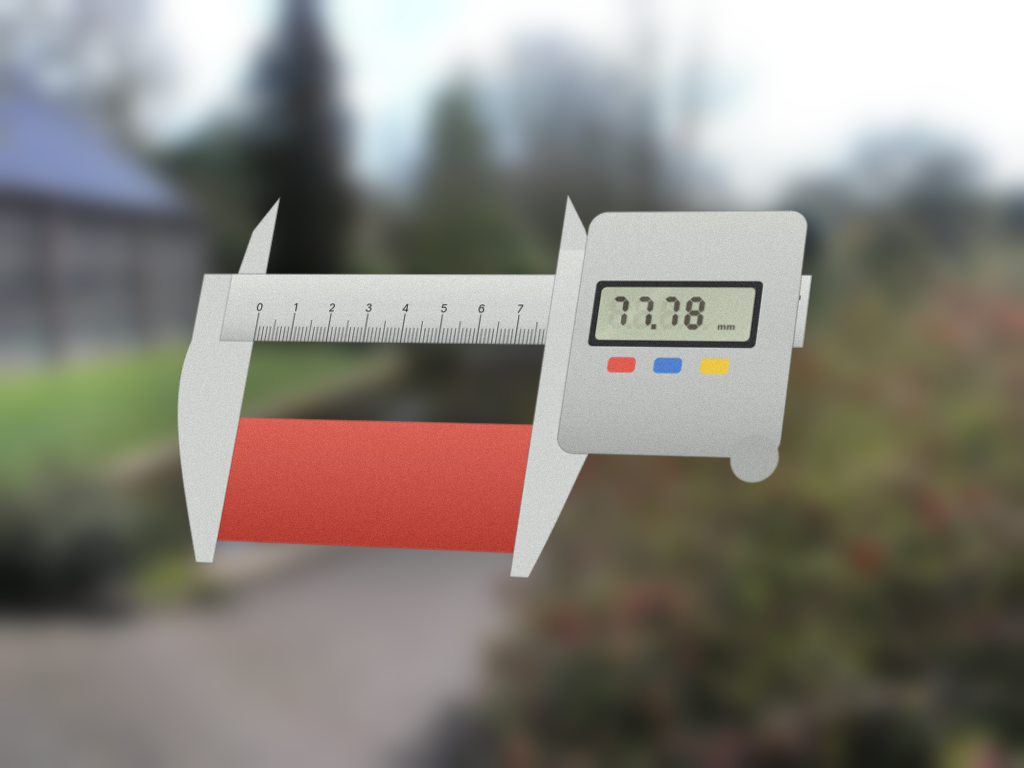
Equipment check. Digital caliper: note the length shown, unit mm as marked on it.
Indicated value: 77.78 mm
